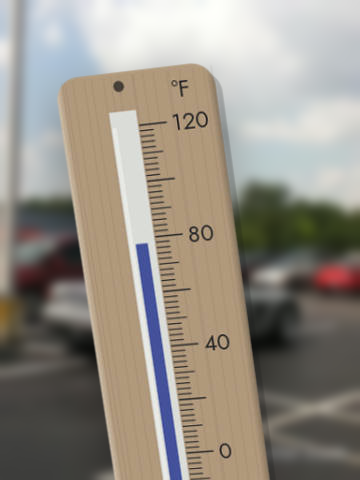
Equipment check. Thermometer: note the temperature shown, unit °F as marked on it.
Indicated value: 78 °F
